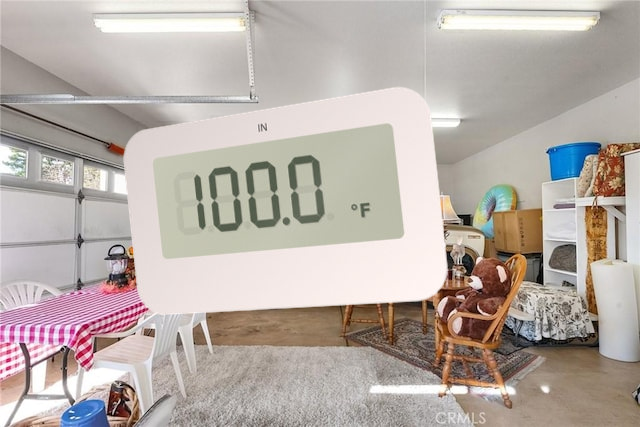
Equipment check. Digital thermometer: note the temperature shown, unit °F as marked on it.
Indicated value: 100.0 °F
